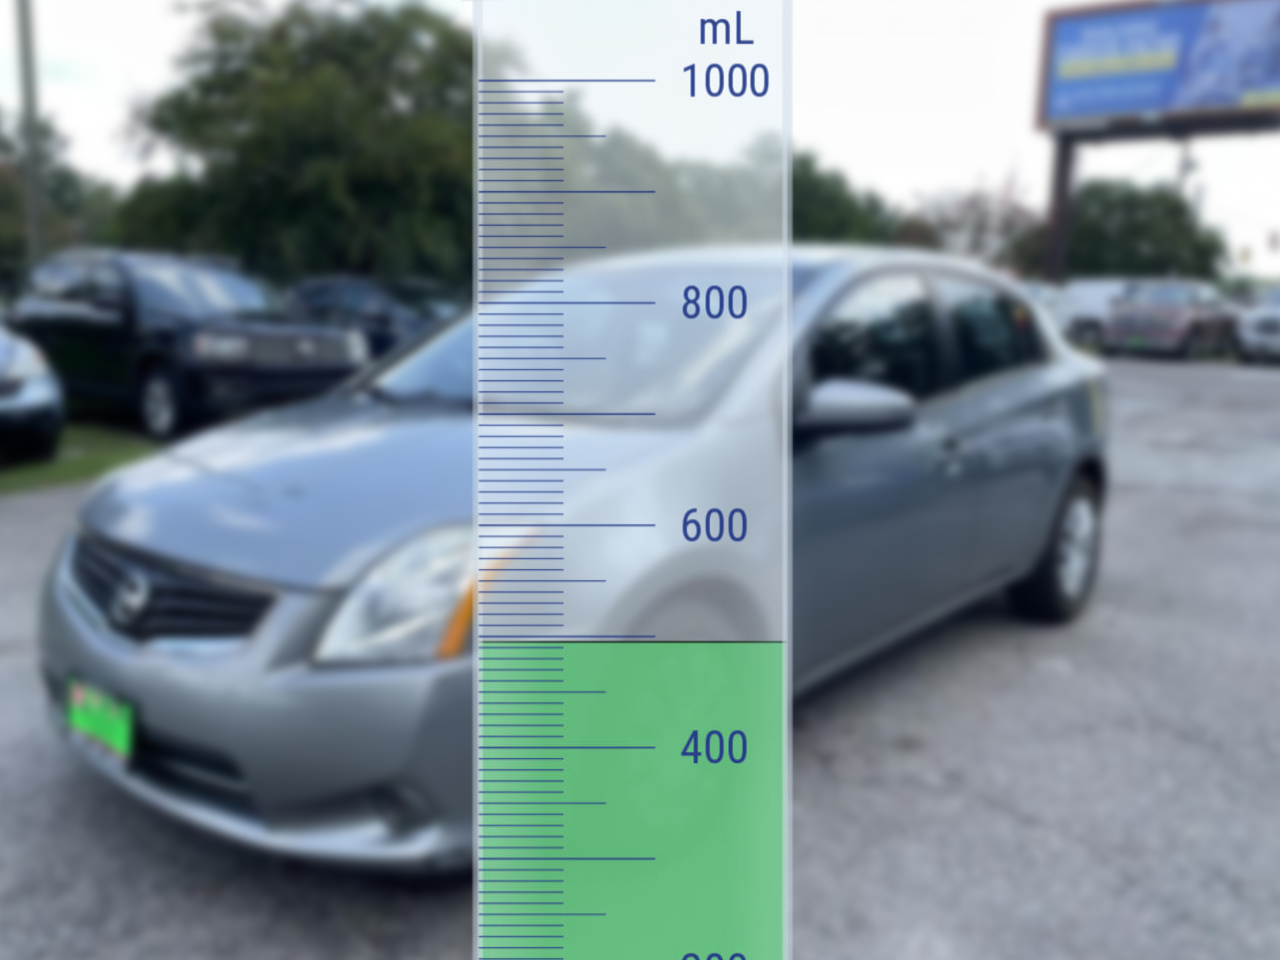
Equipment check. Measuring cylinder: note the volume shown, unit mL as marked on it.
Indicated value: 495 mL
